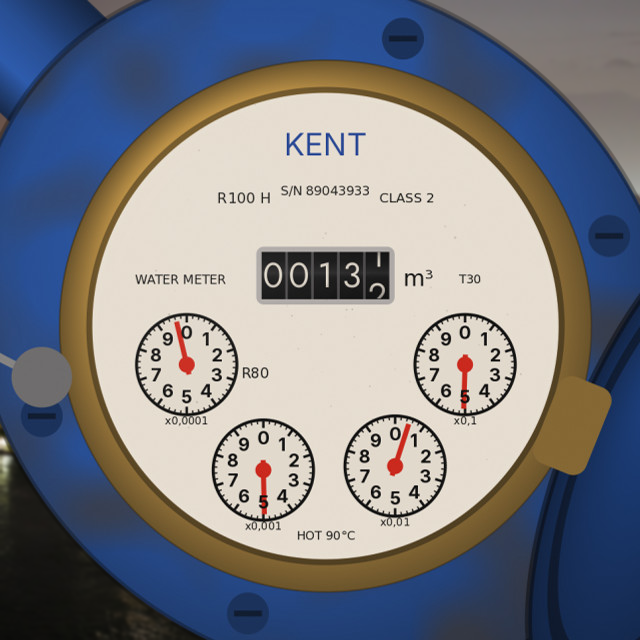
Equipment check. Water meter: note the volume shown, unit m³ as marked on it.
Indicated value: 131.5049 m³
